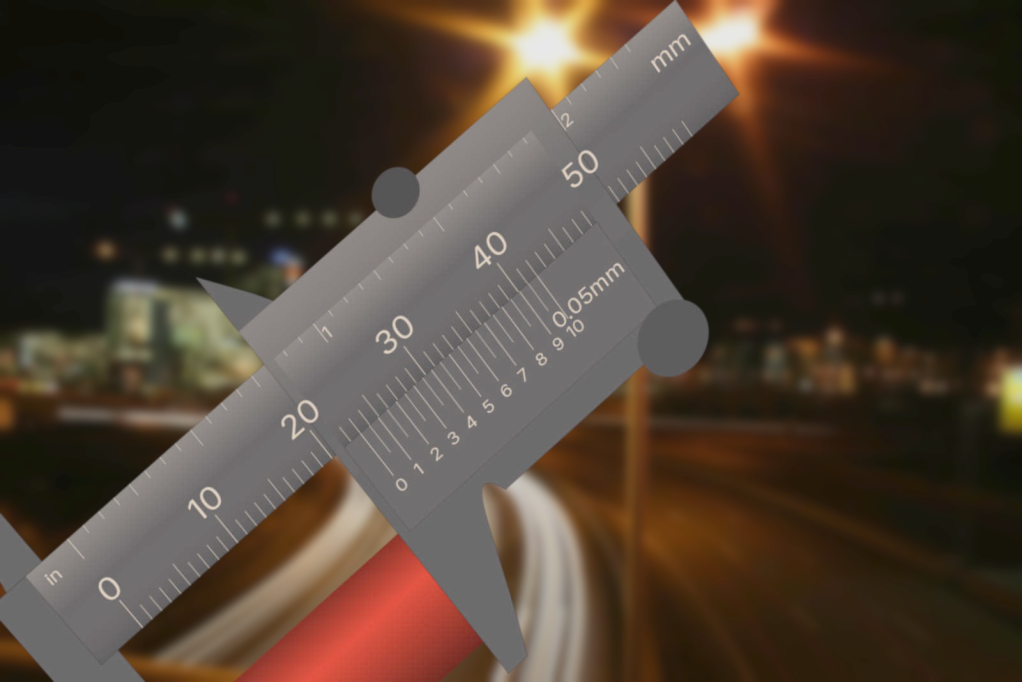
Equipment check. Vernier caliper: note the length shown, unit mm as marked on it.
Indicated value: 23.0 mm
